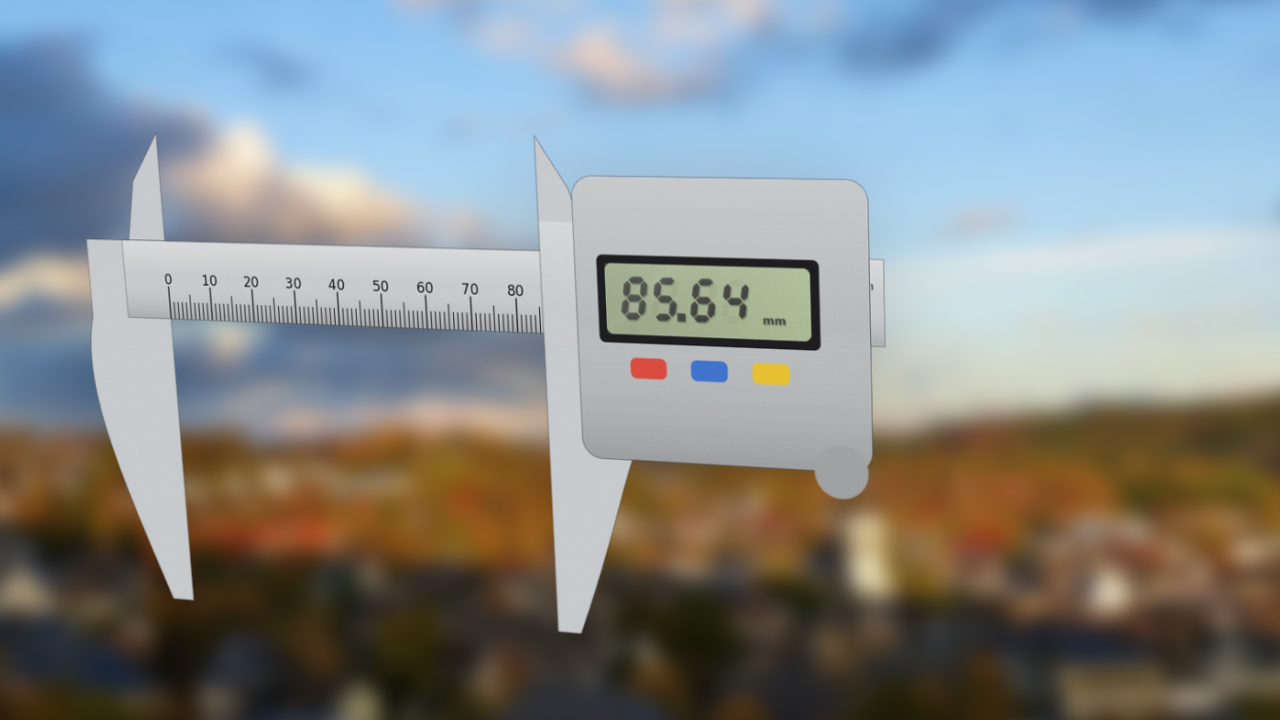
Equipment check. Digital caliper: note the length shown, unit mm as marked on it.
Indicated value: 85.64 mm
